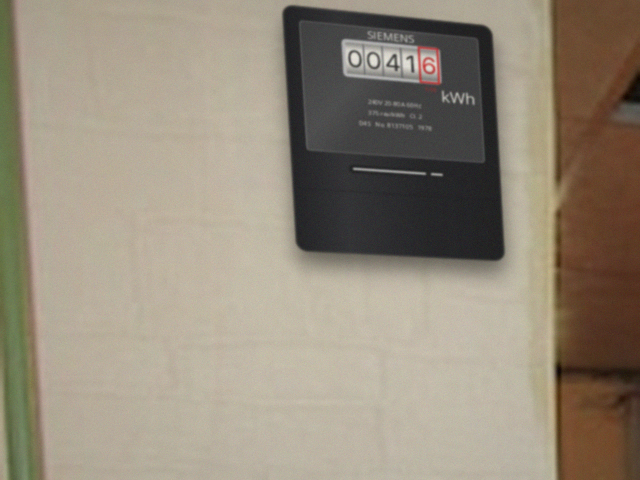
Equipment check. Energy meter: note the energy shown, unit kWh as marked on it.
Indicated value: 41.6 kWh
